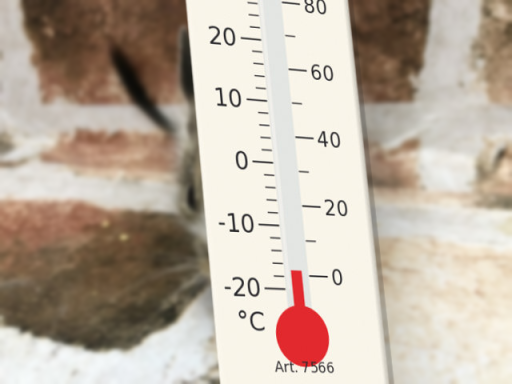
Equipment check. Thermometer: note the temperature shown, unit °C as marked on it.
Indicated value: -17 °C
